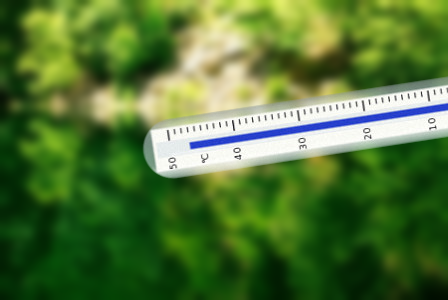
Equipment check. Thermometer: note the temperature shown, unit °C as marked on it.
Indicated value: 47 °C
